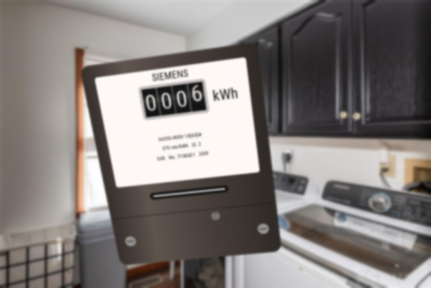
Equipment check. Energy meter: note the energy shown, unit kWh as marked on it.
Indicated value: 6 kWh
